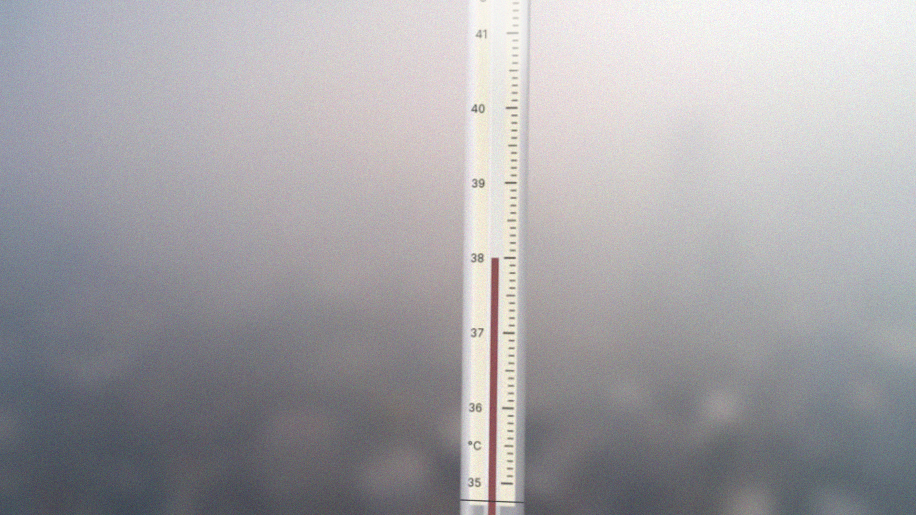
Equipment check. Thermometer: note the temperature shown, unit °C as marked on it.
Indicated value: 38 °C
